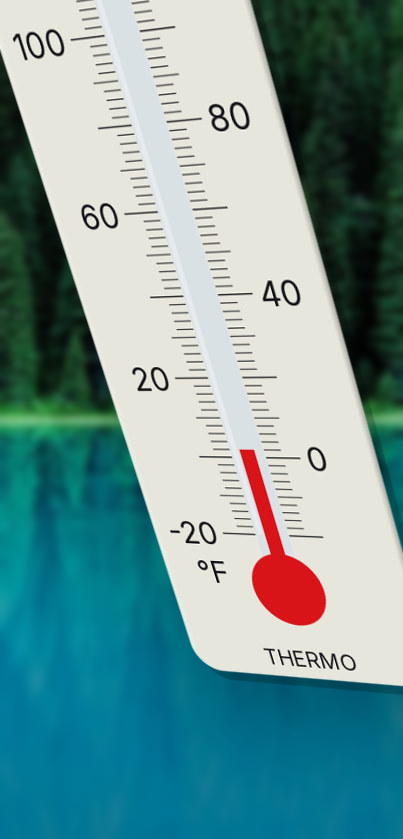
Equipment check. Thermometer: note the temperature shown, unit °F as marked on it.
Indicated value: 2 °F
